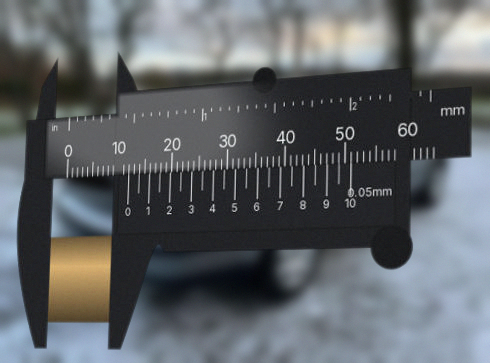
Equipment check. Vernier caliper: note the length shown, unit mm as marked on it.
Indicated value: 12.0 mm
